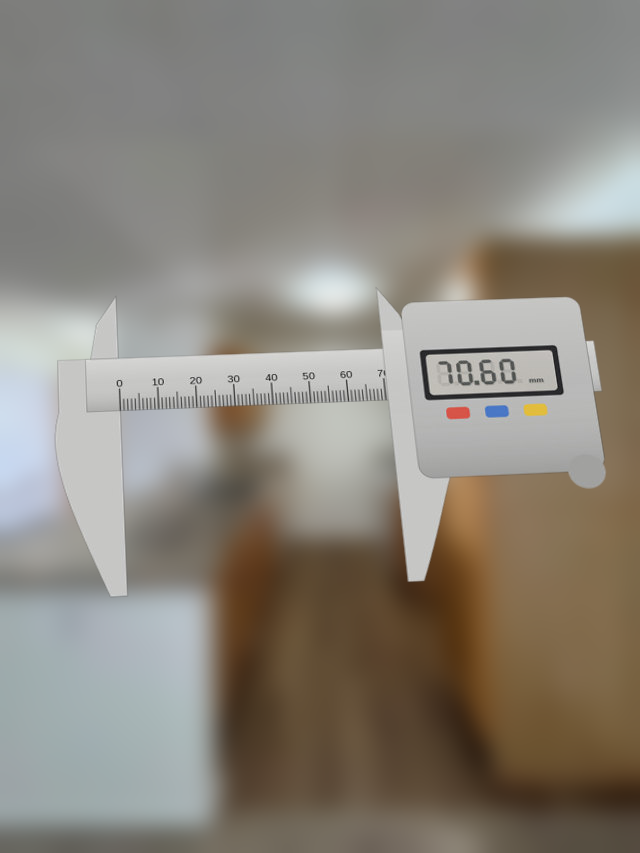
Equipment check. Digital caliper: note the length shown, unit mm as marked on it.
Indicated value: 70.60 mm
